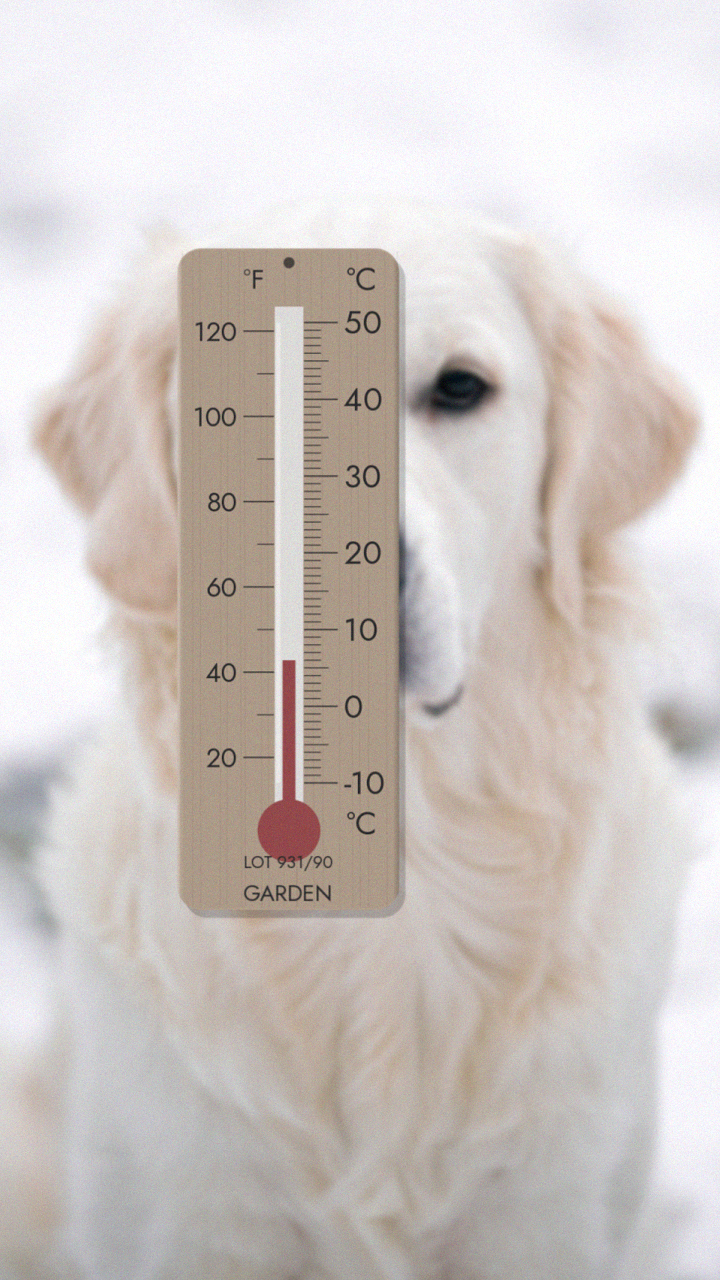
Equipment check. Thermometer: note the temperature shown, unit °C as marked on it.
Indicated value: 6 °C
